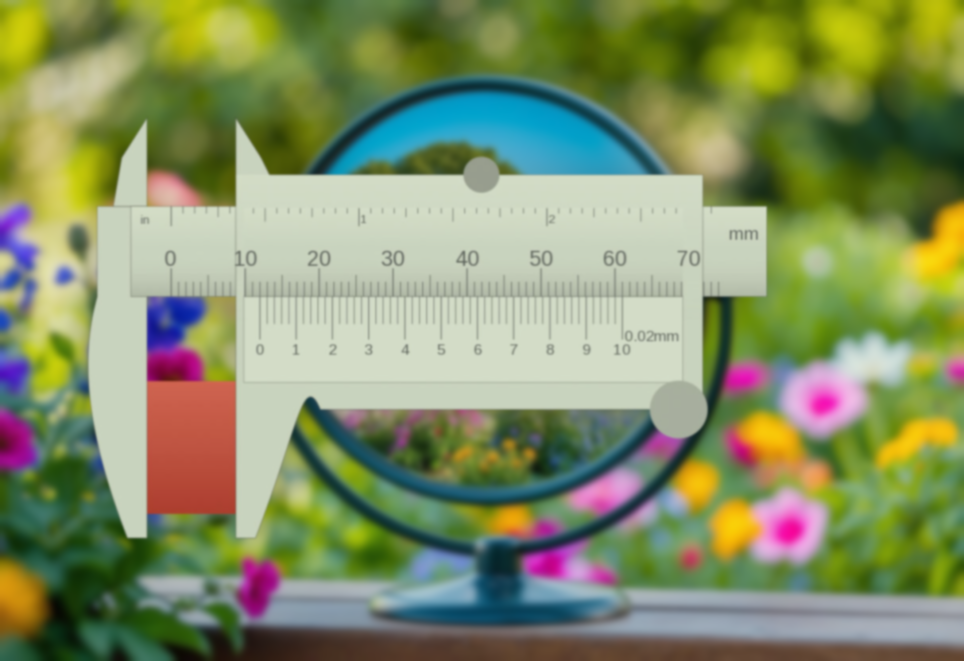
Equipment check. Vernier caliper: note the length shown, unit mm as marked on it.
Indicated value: 12.0 mm
